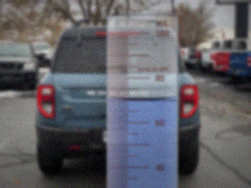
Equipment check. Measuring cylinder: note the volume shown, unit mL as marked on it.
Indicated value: 70 mL
